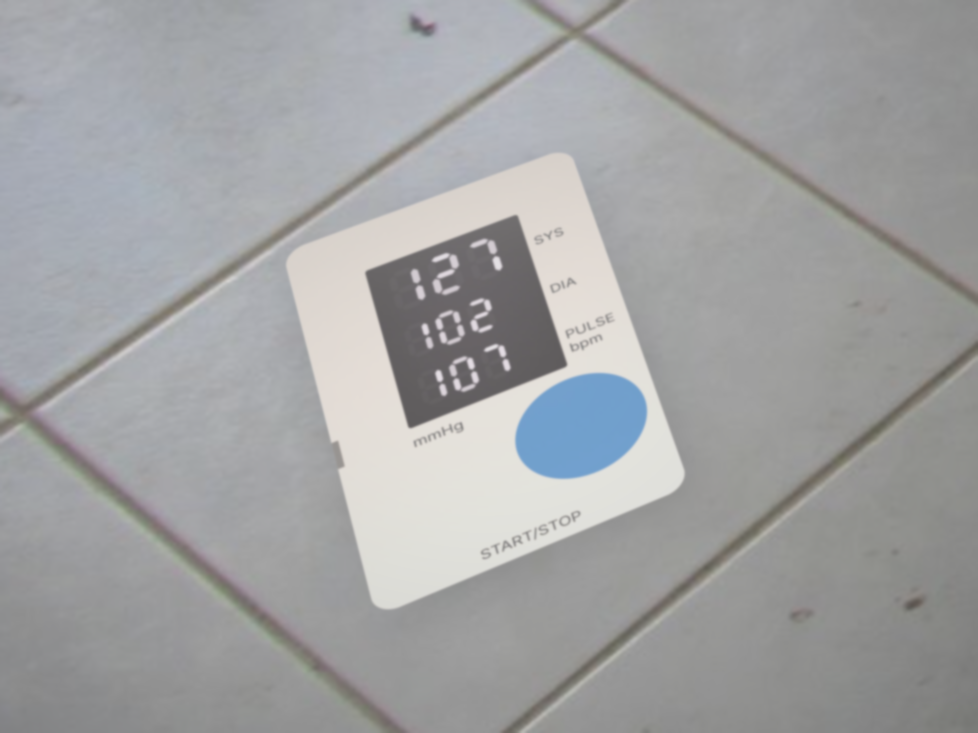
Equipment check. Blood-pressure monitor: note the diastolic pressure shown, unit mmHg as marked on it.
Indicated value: 102 mmHg
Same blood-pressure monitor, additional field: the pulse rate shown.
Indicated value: 107 bpm
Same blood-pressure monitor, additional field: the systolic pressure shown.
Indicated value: 127 mmHg
